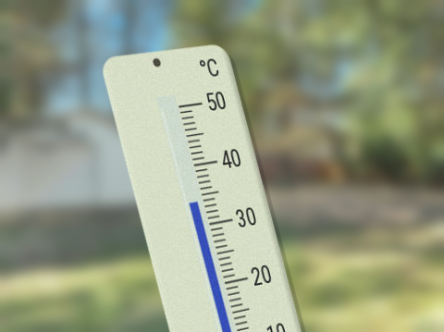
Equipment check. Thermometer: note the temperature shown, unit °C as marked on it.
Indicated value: 34 °C
